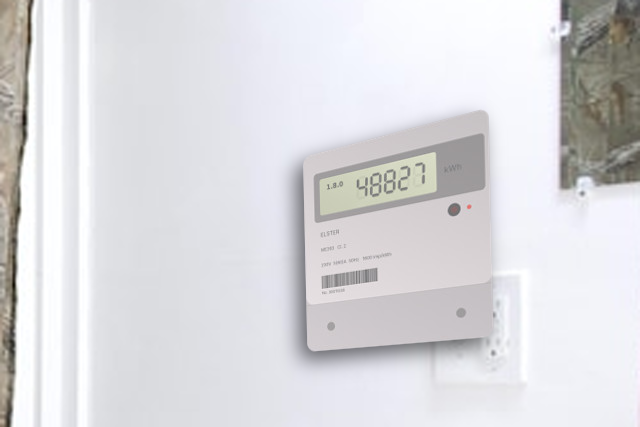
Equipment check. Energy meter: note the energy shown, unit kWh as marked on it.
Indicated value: 48827 kWh
